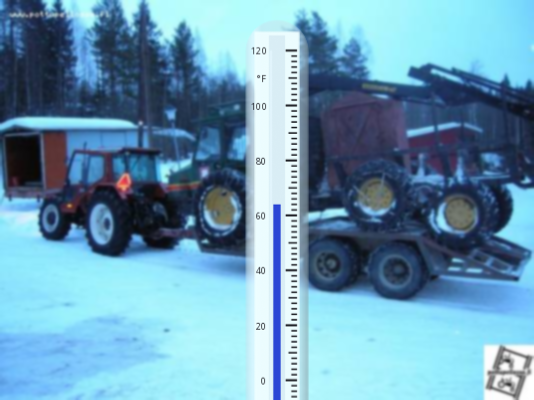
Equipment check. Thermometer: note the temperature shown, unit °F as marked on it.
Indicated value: 64 °F
